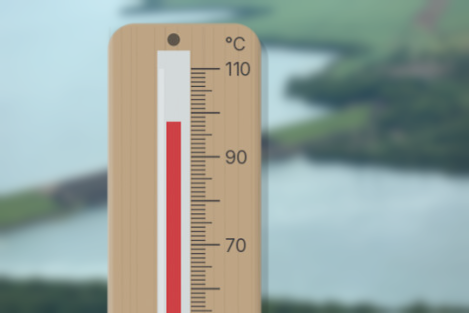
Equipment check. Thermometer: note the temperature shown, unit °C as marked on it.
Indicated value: 98 °C
